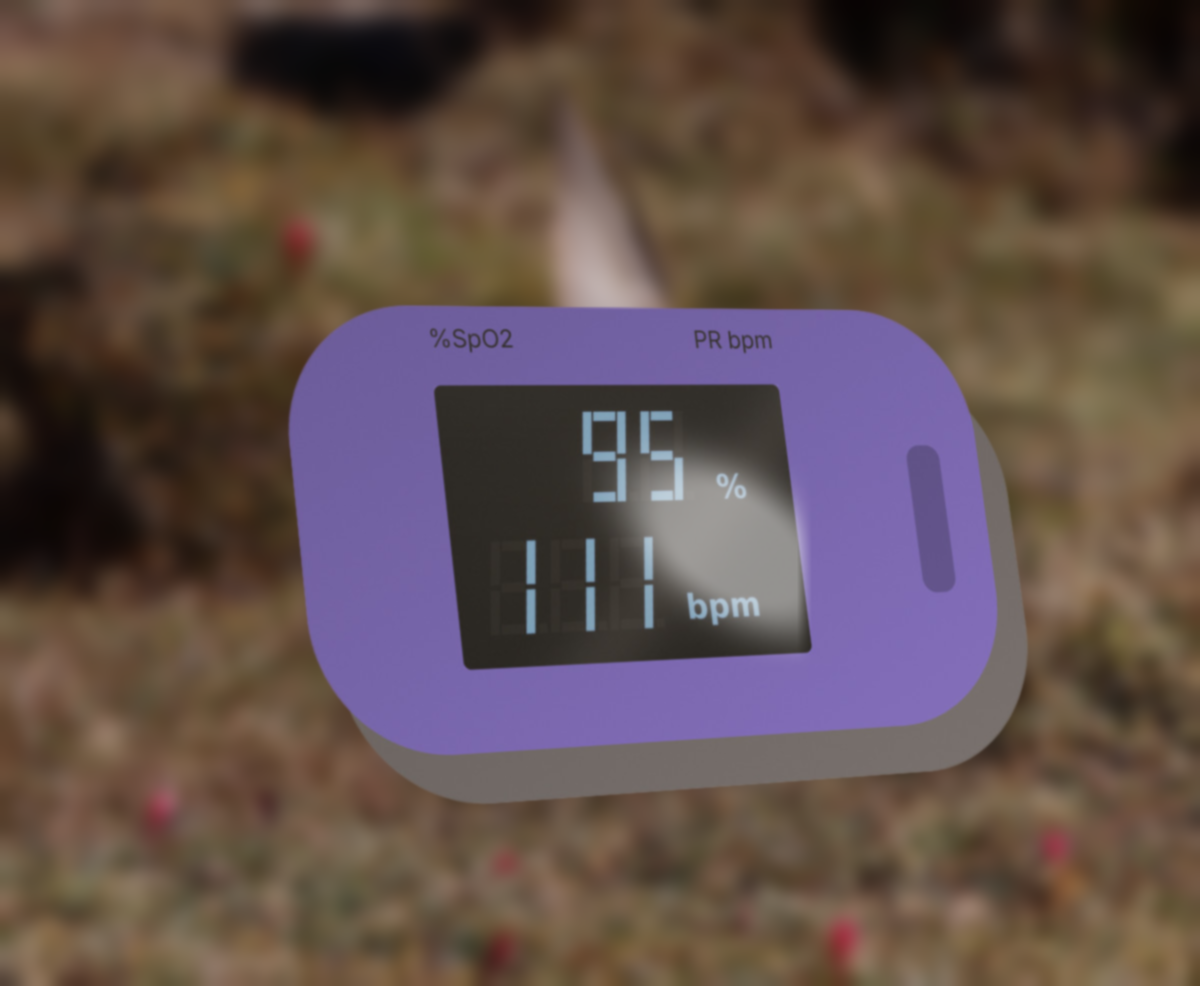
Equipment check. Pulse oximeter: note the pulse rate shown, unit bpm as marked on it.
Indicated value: 111 bpm
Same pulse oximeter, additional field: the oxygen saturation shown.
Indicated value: 95 %
